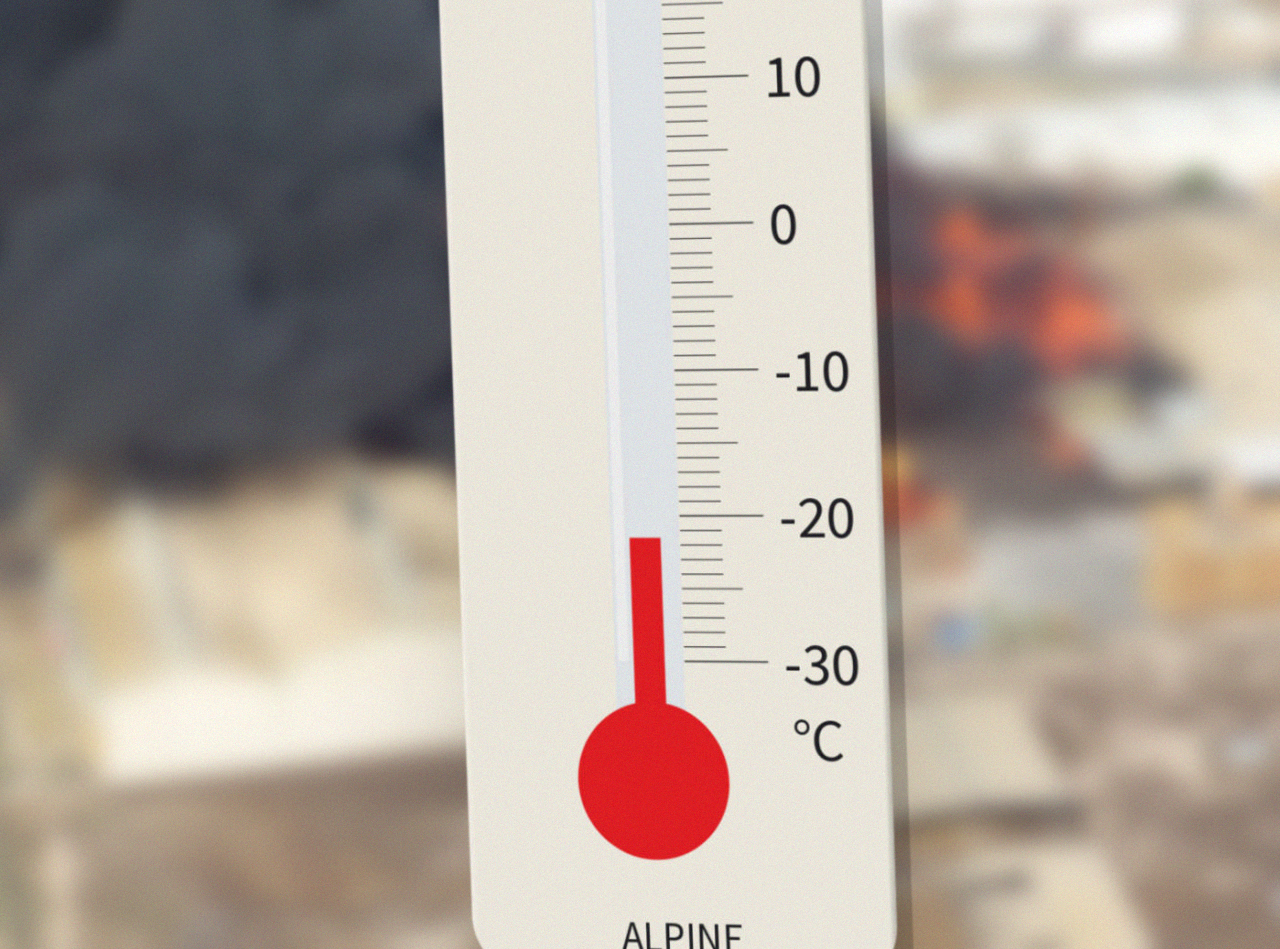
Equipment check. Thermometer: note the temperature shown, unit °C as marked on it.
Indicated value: -21.5 °C
